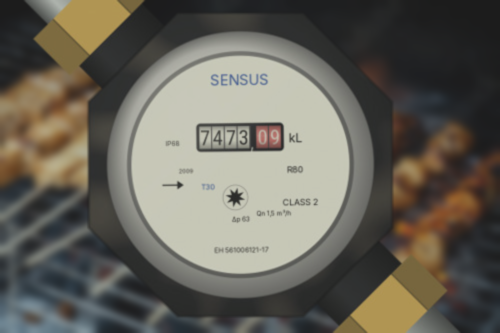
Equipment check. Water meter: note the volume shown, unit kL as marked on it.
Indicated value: 7473.09 kL
